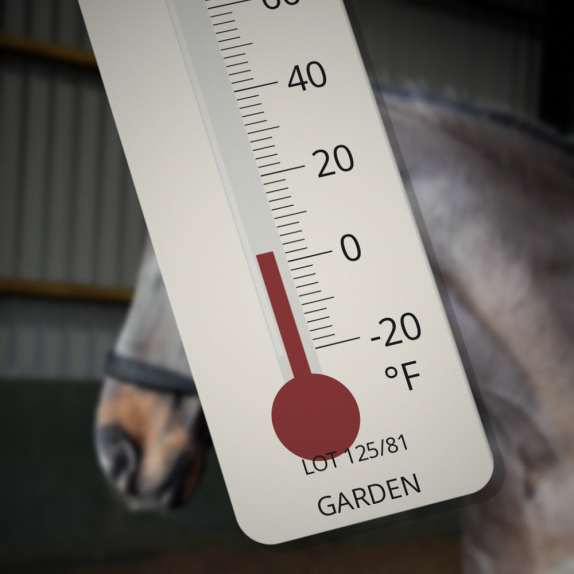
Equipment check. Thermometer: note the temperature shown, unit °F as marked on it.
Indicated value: 3 °F
